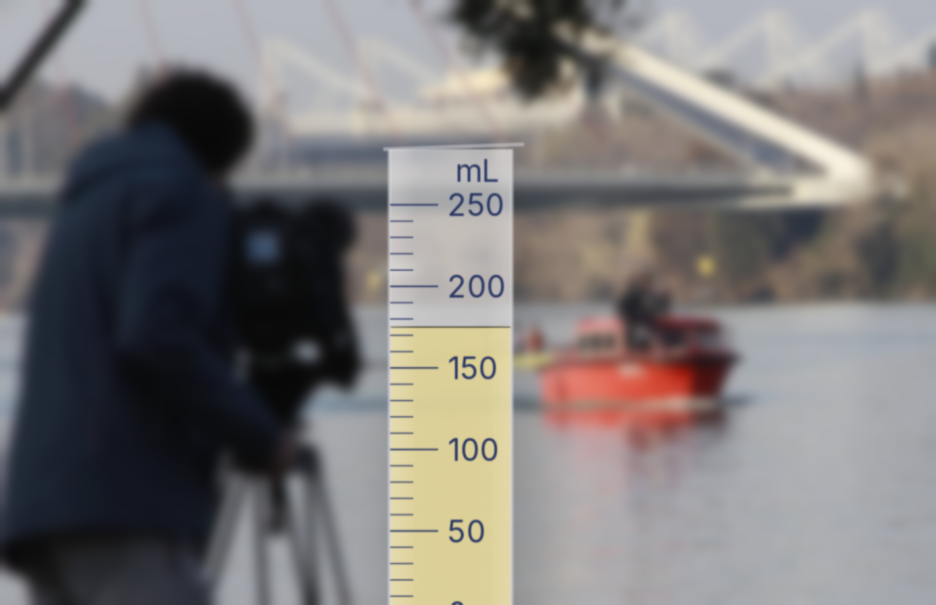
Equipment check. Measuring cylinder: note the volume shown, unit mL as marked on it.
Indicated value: 175 mL
